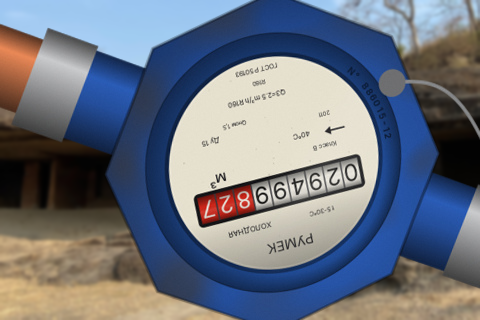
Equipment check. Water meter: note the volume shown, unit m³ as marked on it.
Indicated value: 29499.827 m³
